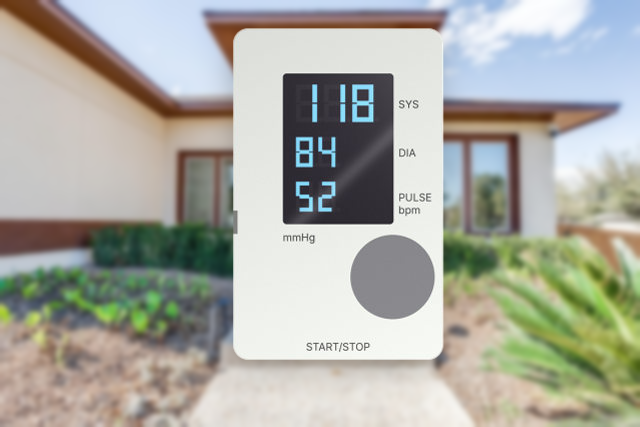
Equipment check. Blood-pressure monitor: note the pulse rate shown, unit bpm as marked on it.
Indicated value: 52 bpm
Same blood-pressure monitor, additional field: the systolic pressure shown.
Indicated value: 118 mmHg
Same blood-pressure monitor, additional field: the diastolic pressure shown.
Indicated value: 84 mmHg
